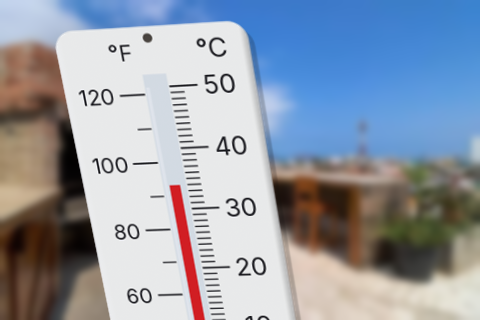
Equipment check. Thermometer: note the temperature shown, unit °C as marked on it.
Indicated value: 34 °C
